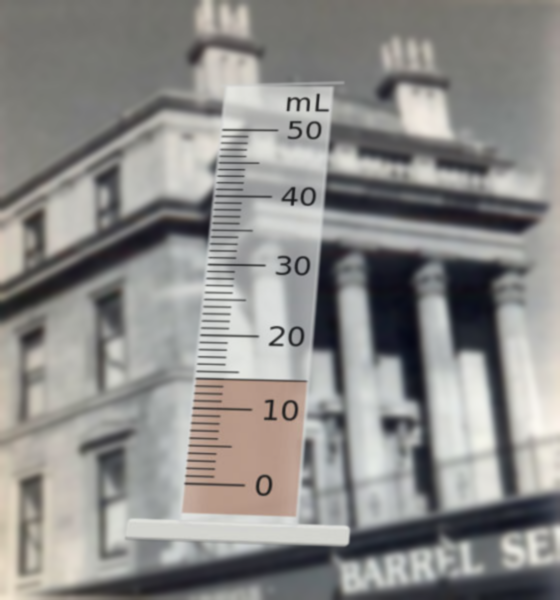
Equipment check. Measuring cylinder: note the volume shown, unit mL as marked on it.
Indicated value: 14 mL
